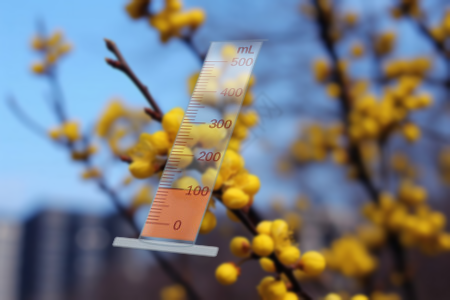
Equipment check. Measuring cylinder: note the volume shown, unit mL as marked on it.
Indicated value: 100 mL
